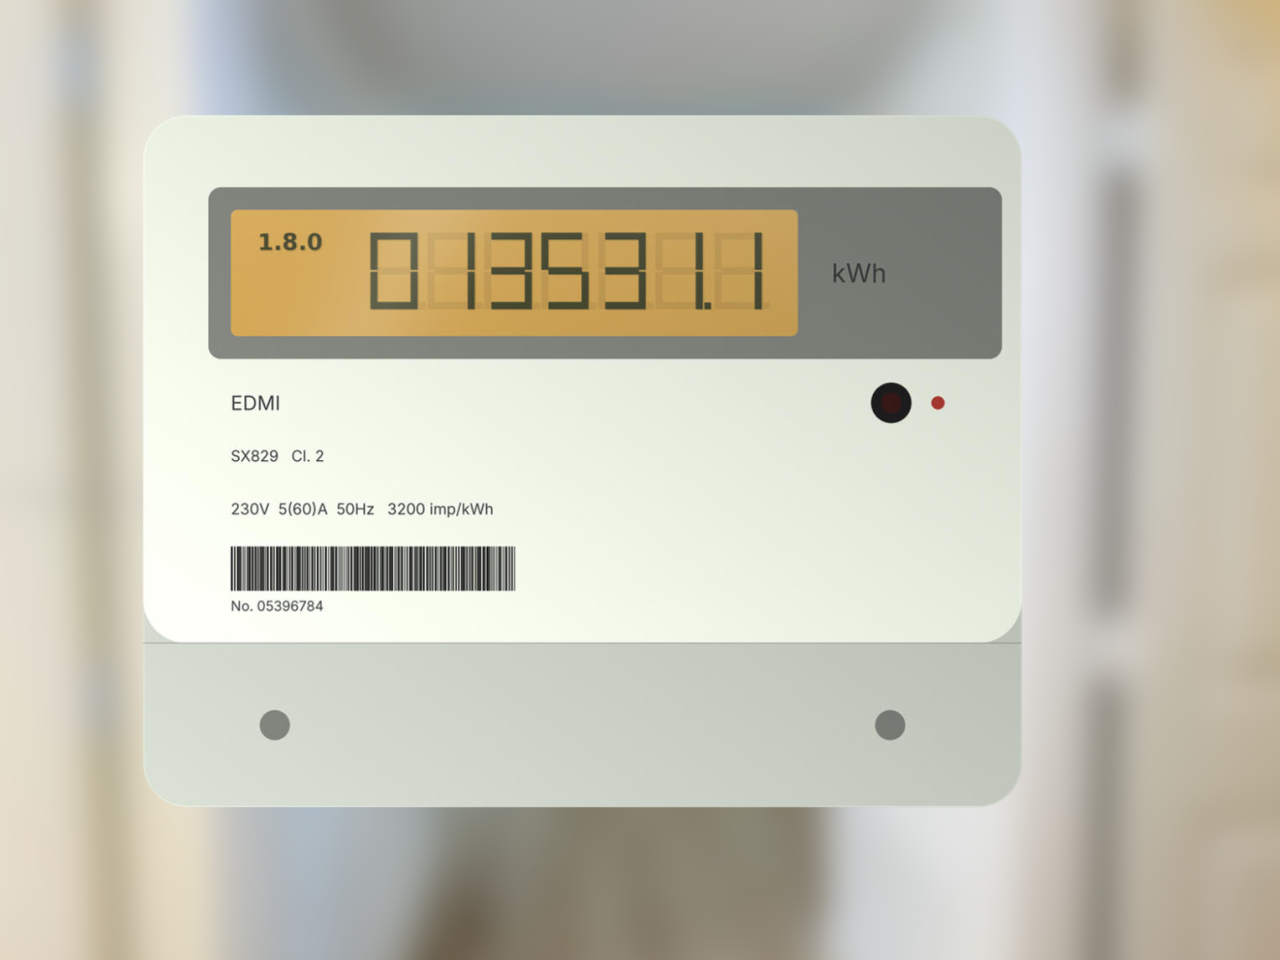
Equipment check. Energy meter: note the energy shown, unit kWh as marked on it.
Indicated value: 13531.1 kWh
